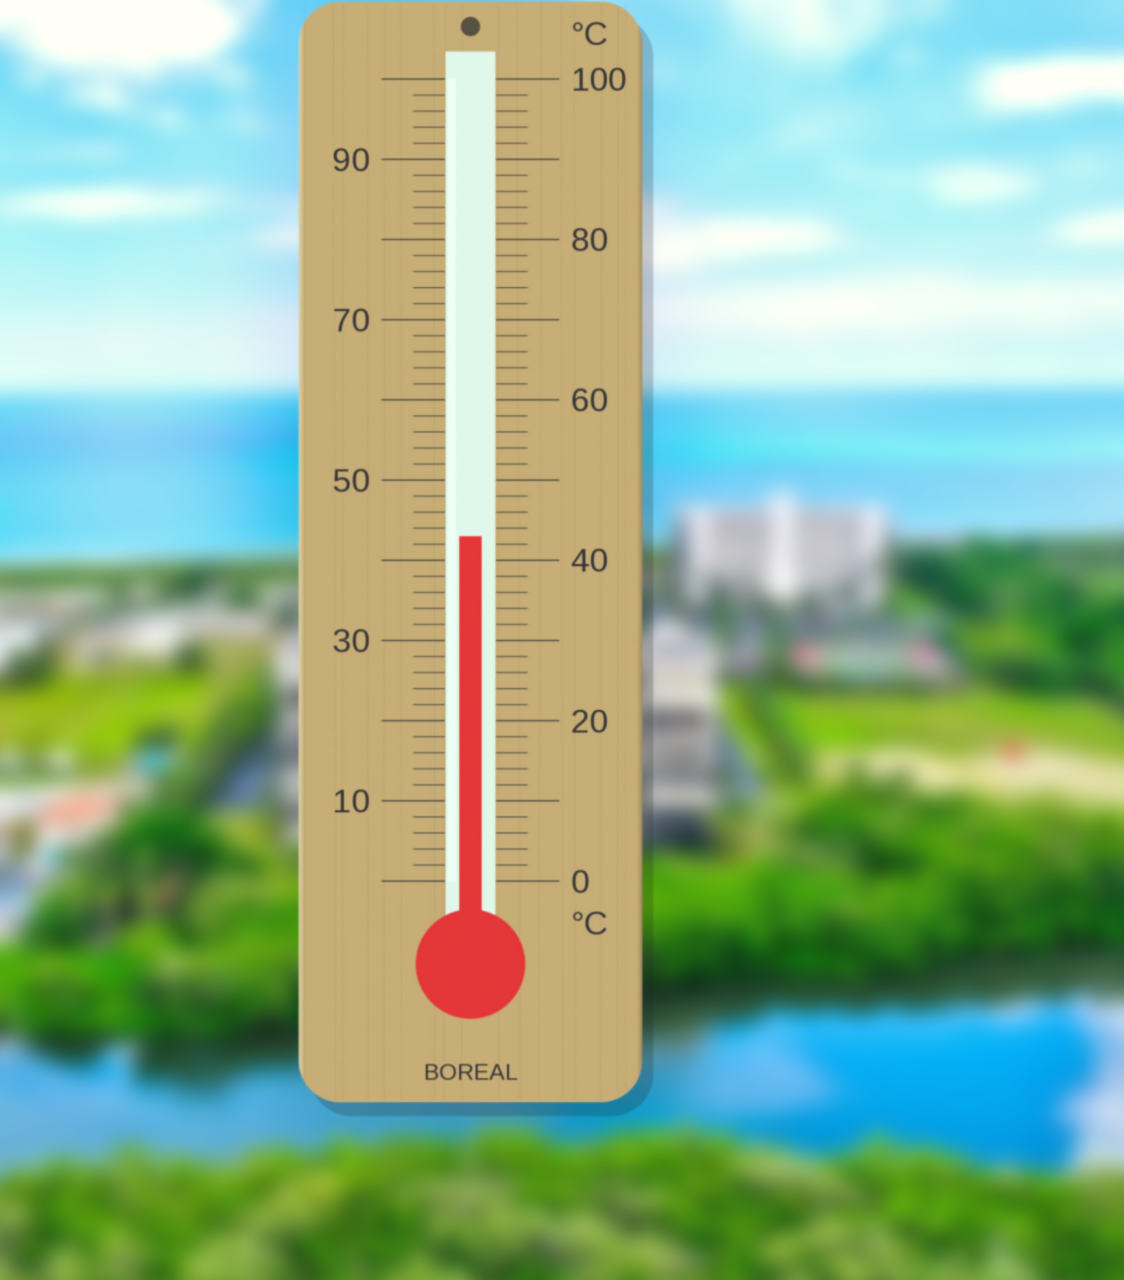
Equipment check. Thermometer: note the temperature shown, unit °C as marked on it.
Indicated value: 43 °C
